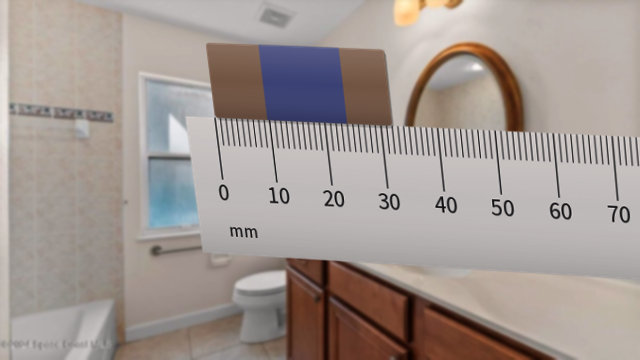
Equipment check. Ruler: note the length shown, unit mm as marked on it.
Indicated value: 32 mm
